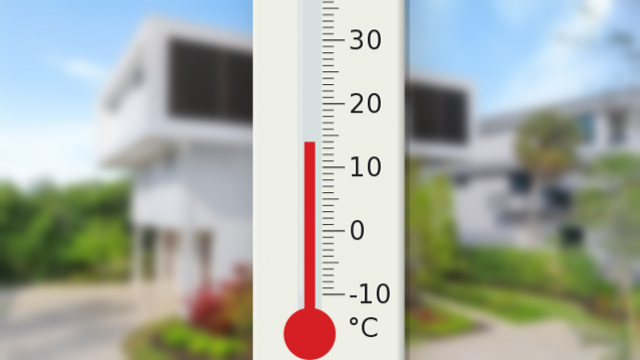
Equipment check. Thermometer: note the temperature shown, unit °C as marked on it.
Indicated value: 14 °C
